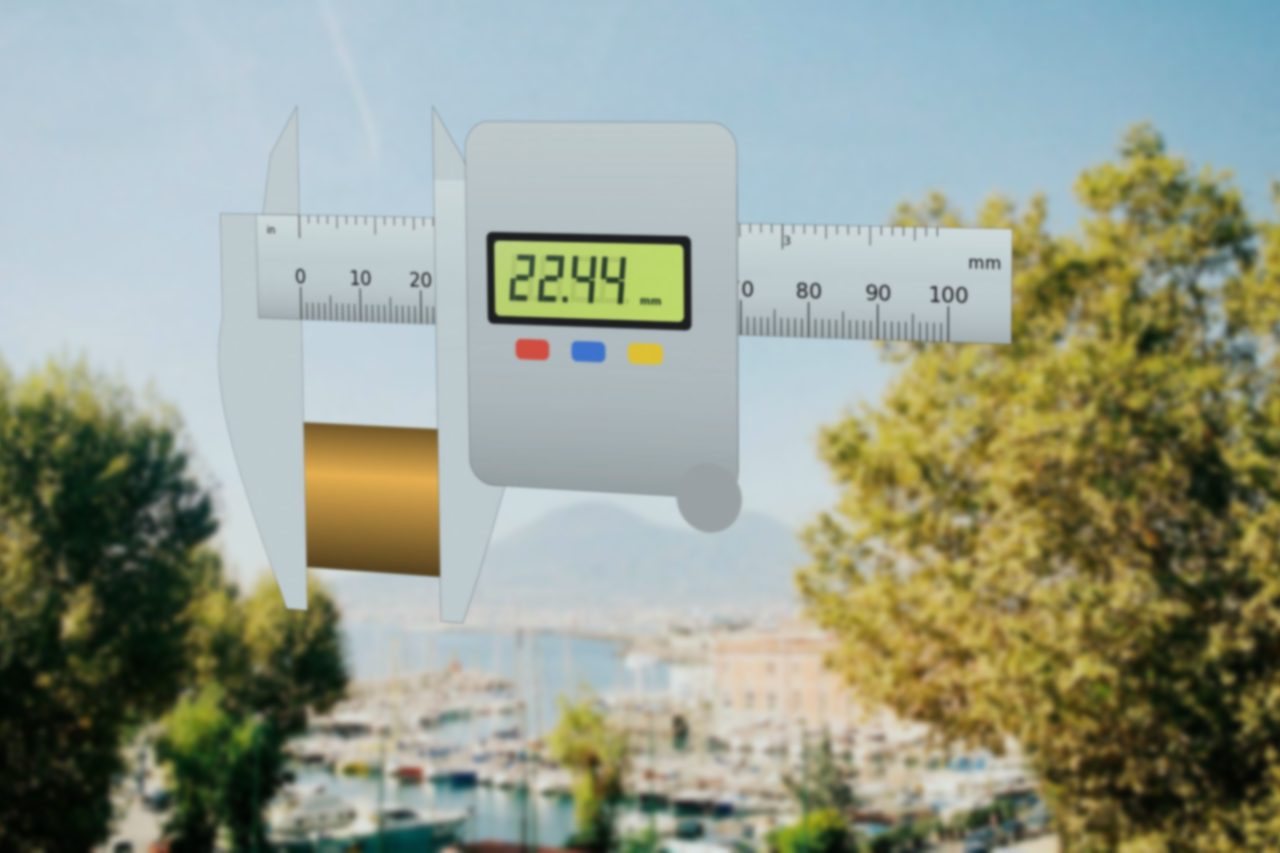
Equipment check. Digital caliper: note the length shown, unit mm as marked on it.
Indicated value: 22.44 mm
